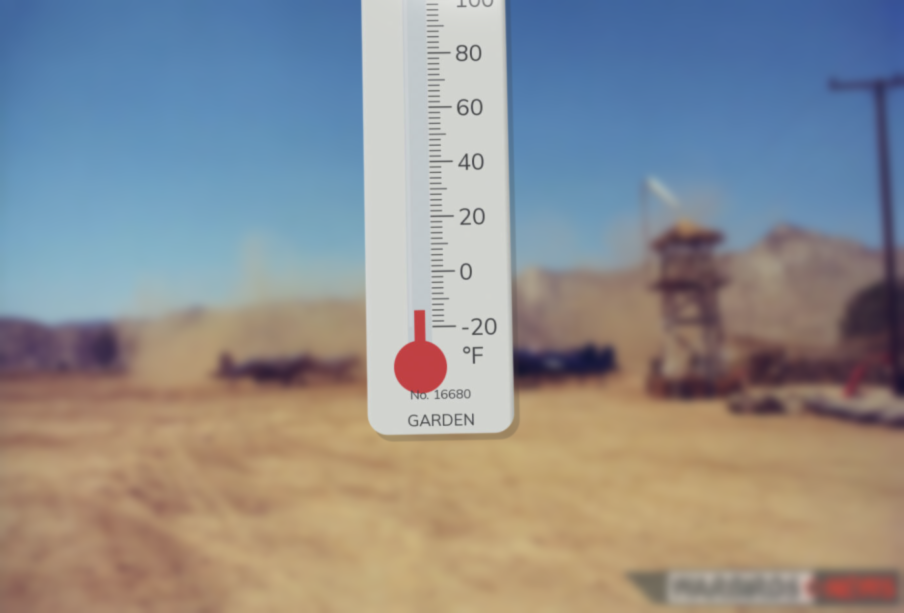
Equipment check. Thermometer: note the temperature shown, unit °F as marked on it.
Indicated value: -14 °F
